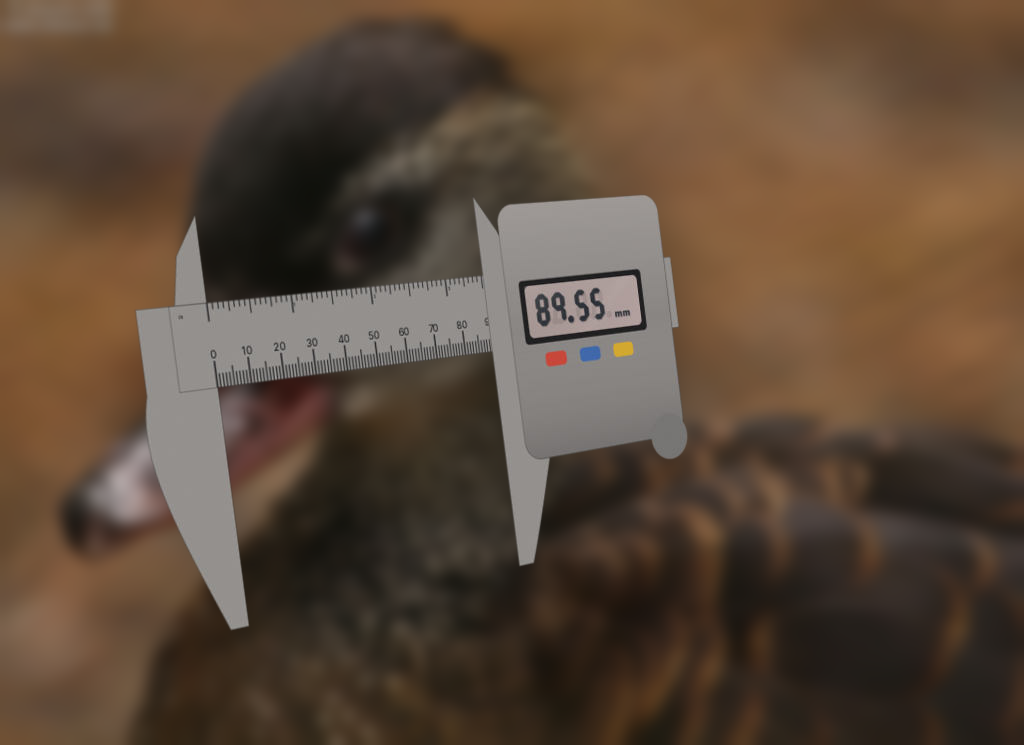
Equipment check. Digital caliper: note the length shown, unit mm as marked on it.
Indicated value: 89.55 mm
